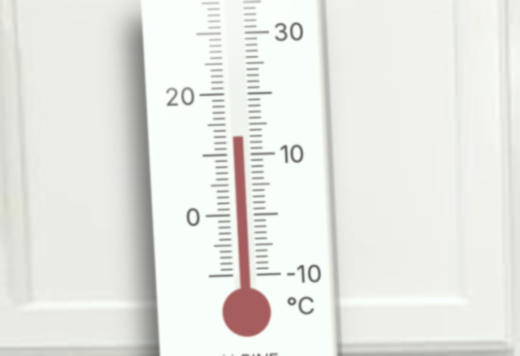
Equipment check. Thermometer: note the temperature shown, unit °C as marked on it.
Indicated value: 13 °C
